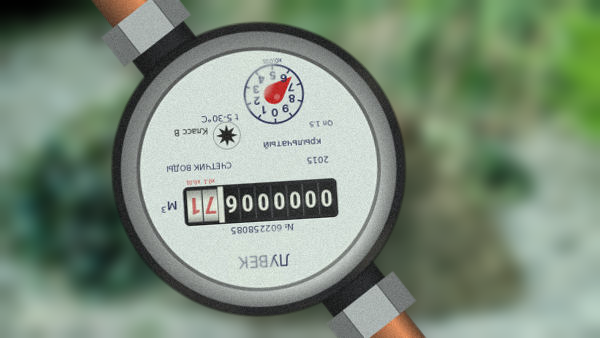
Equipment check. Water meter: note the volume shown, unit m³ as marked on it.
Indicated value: 6.716 m³
